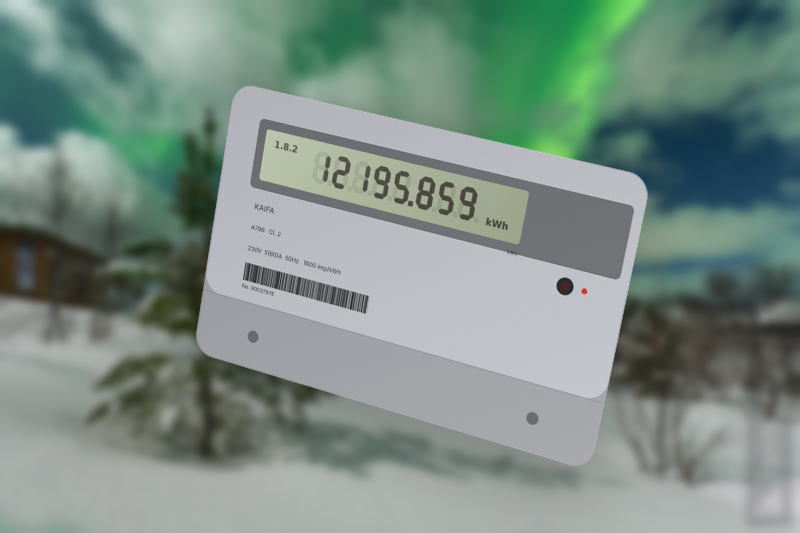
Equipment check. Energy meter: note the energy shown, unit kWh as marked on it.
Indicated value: 12195.859 kWh
